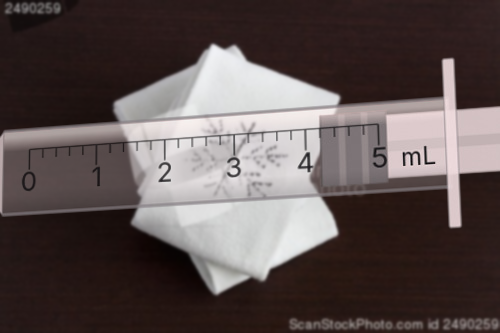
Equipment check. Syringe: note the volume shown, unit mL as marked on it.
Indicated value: 4.2 mL
